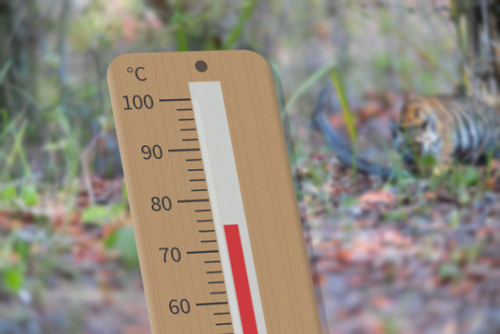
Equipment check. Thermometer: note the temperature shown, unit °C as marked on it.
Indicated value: 75 °C
